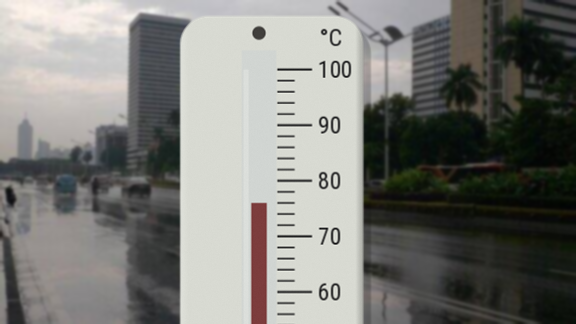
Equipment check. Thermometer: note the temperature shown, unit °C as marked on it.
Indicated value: 76 °C
